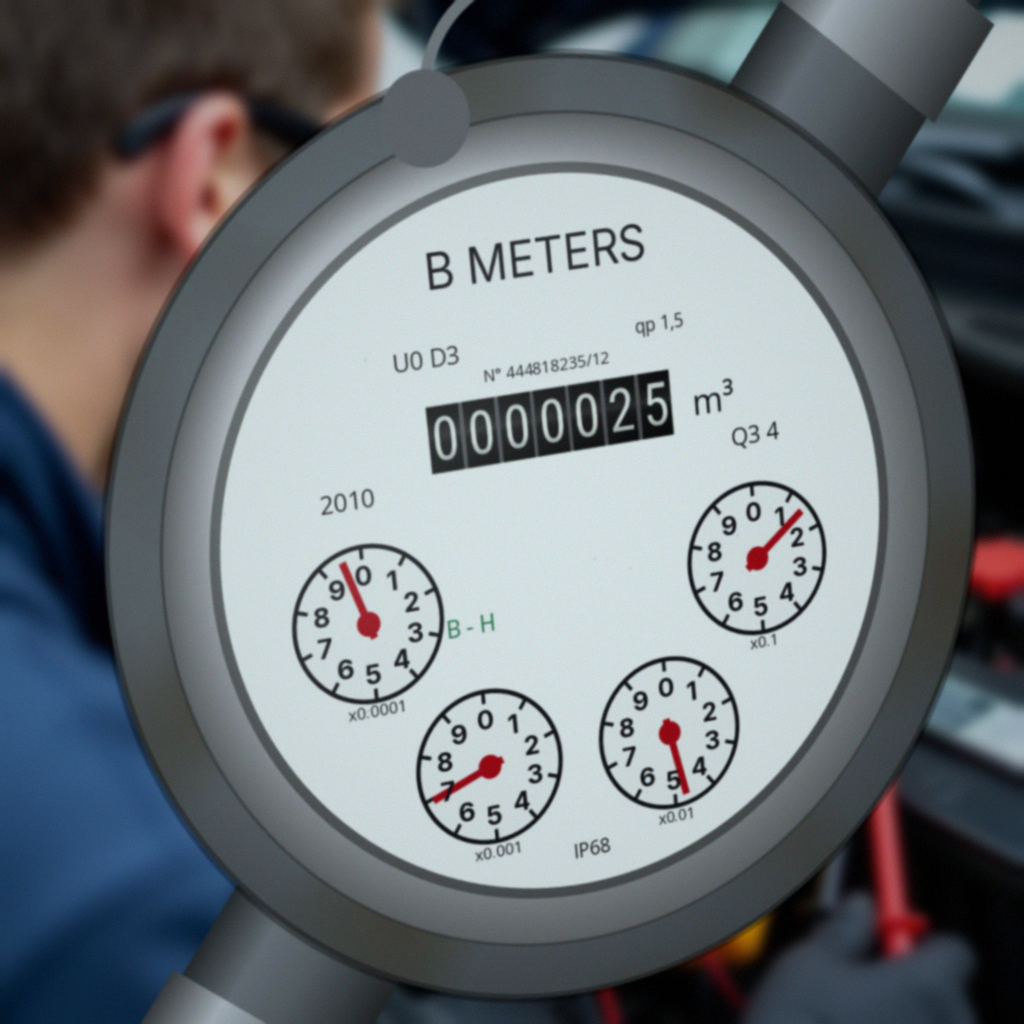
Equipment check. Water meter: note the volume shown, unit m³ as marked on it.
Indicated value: 25.1469 m³
